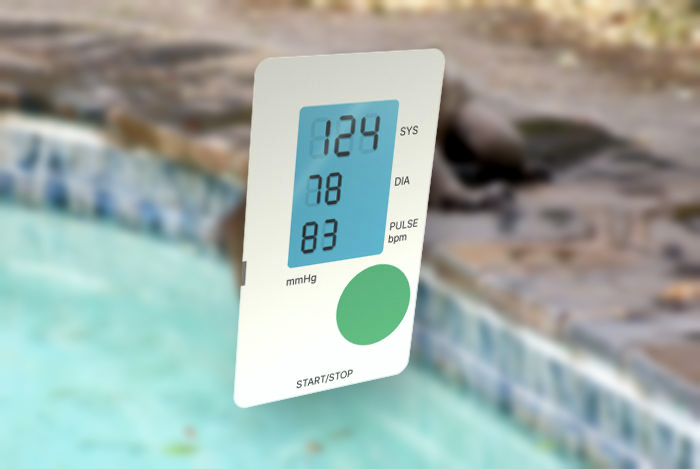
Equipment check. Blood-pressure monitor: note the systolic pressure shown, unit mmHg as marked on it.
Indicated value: 124 mmHg
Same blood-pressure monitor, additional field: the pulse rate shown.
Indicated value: 83 bpm
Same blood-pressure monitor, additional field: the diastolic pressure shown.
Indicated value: 78 mmHg
